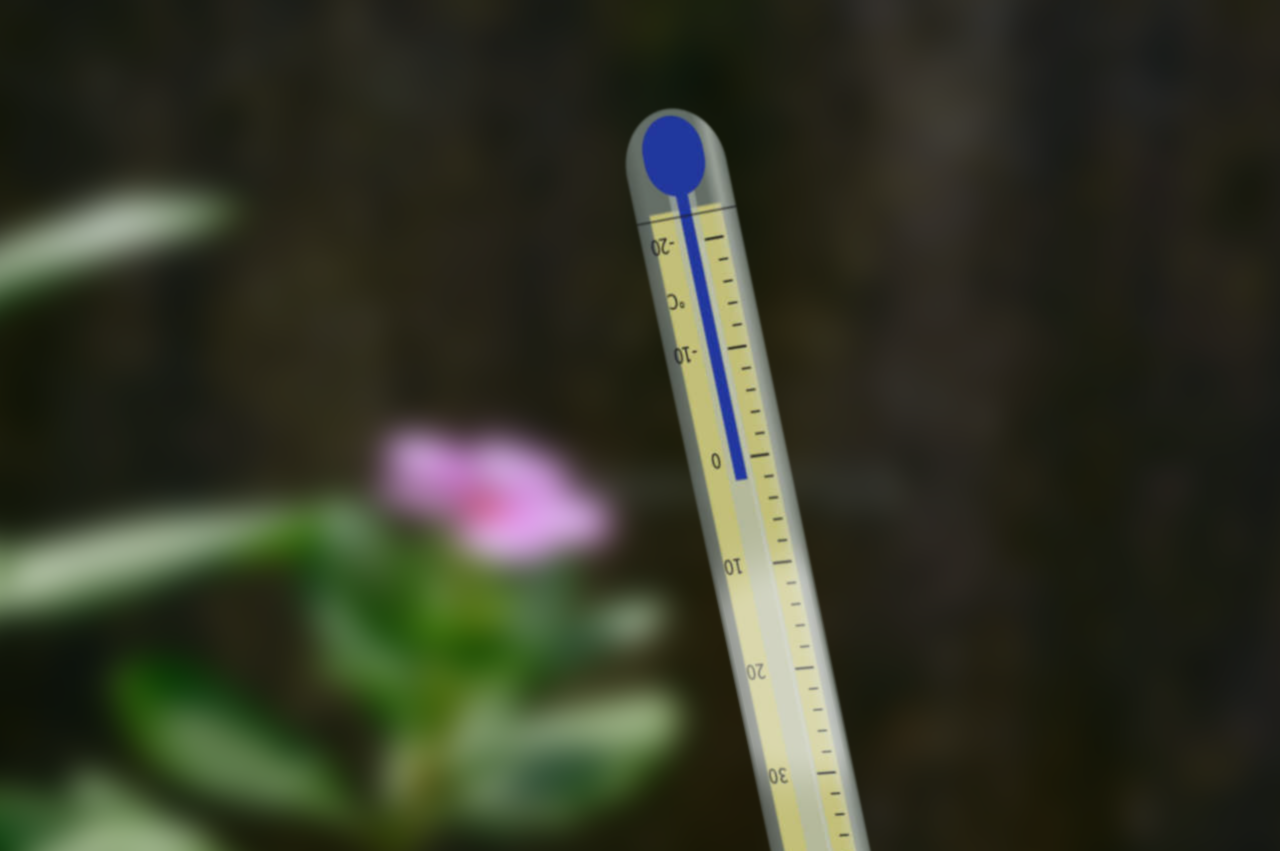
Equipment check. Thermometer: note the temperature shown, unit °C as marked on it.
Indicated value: 2 °C
